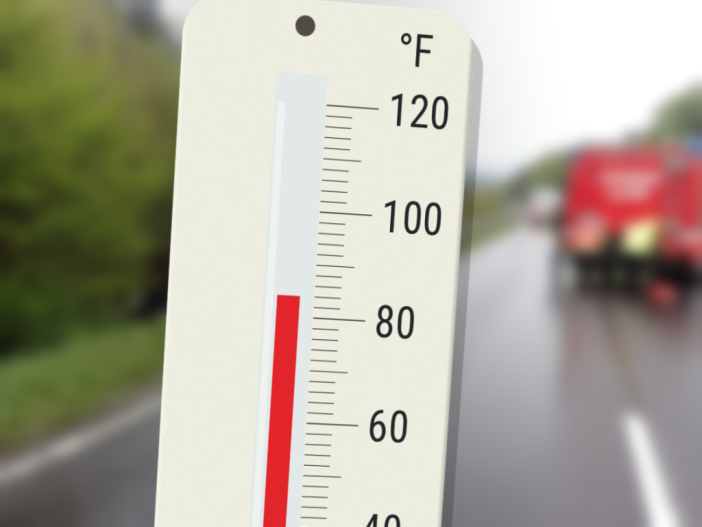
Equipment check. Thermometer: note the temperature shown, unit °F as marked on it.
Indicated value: 84 °F
